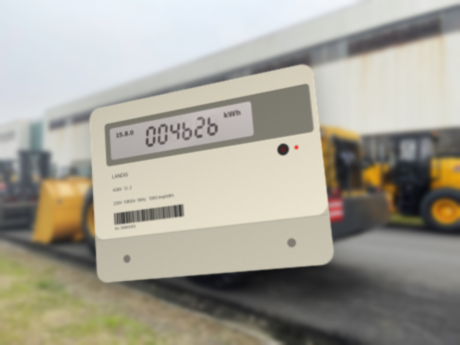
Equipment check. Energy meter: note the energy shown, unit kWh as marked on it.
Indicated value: 4626 kWh
